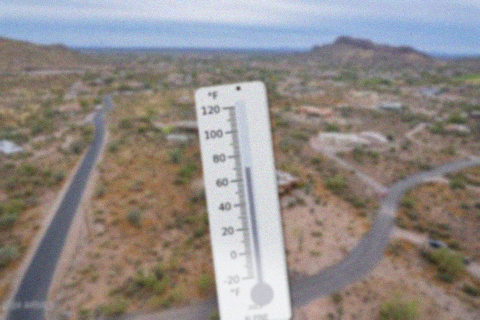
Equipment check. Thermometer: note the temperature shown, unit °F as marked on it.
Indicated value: 70 °F
